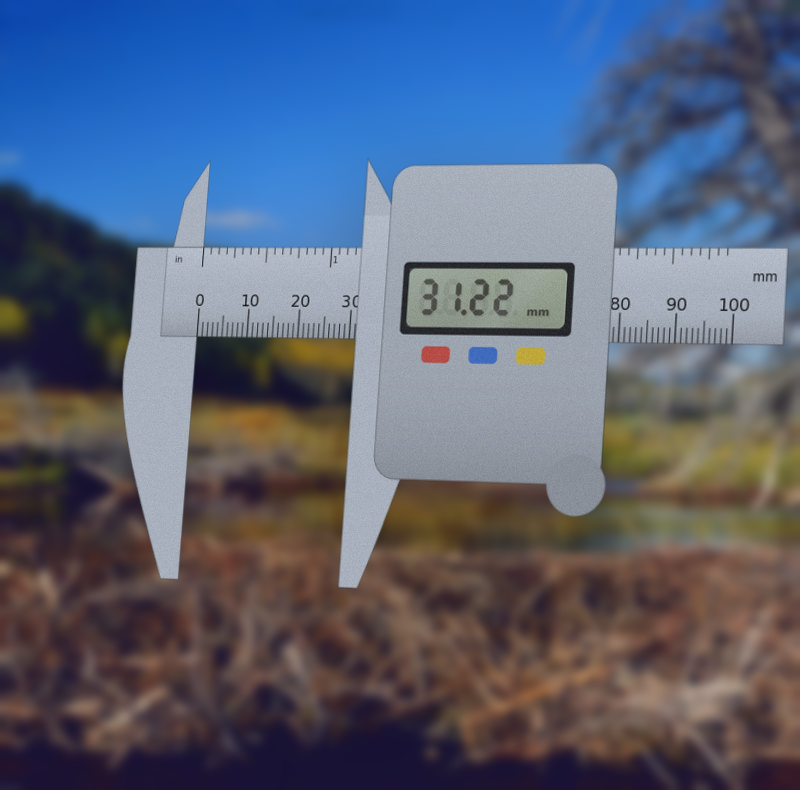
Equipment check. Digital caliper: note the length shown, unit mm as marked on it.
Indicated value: 31.22 mm
